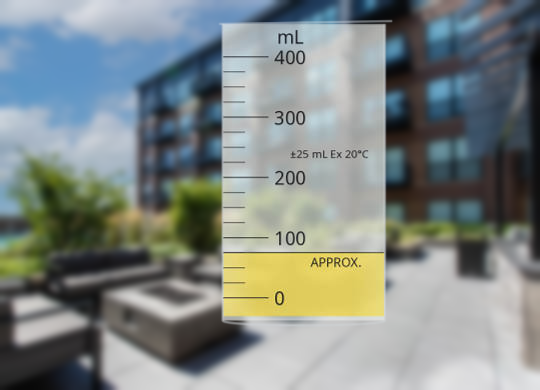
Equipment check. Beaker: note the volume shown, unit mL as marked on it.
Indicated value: 75 mL
